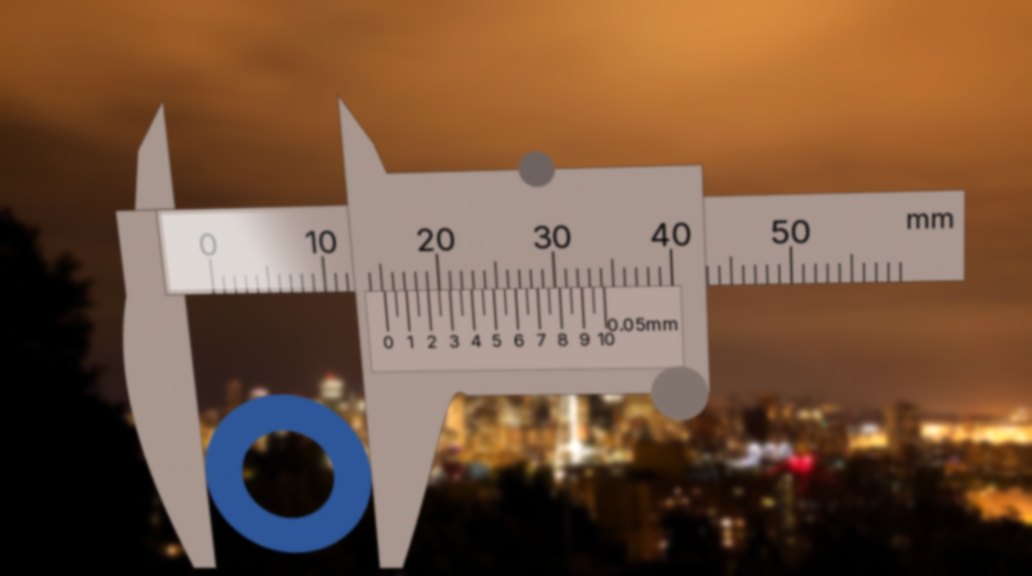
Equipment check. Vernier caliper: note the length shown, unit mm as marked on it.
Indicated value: 15.2 mm
